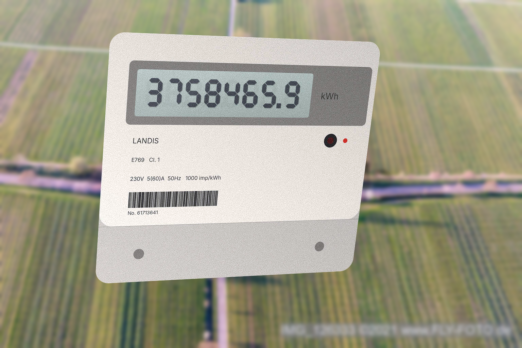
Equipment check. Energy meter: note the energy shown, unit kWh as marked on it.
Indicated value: 3758465.9 kWh
